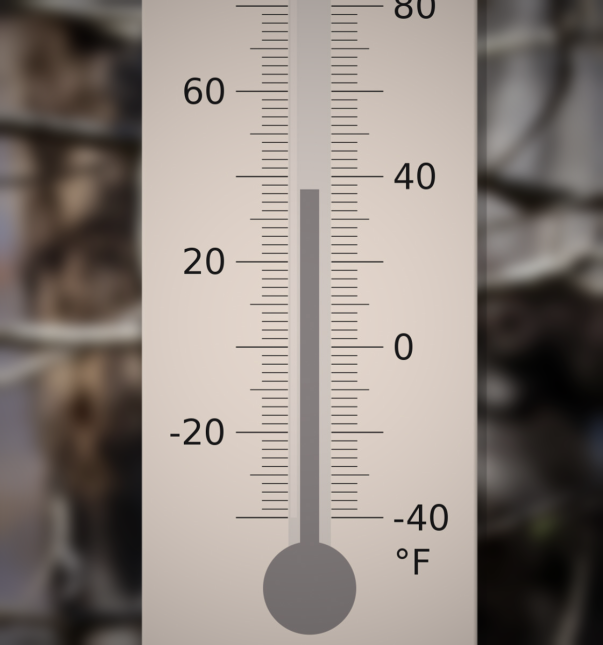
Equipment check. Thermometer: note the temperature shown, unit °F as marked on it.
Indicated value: 37 °F
